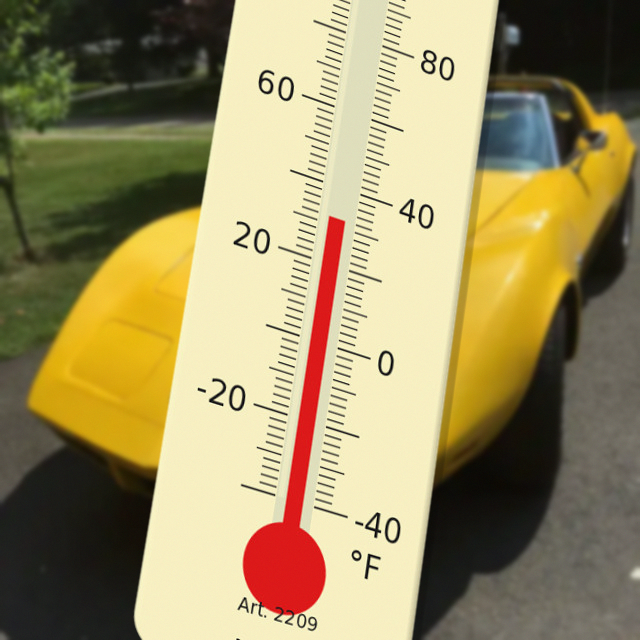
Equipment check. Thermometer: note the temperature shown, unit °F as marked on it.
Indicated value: 32 °F
